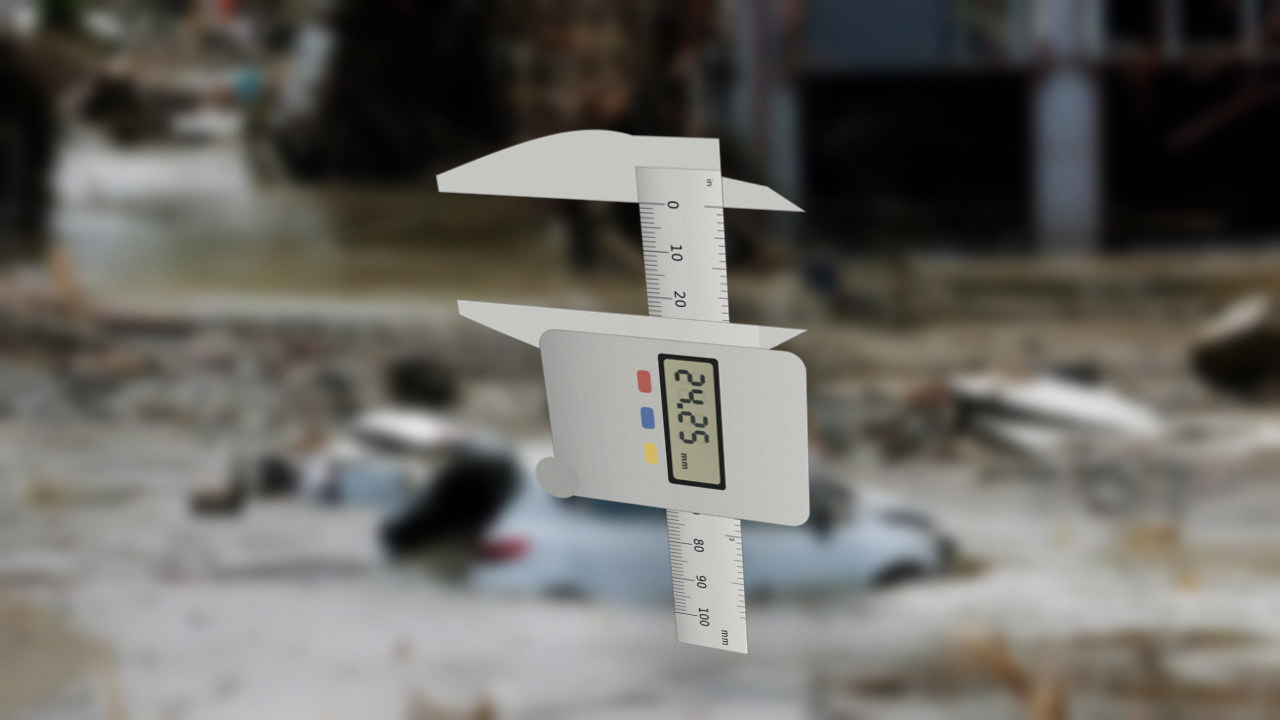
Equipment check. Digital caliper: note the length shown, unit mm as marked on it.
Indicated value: 24.25 mm
